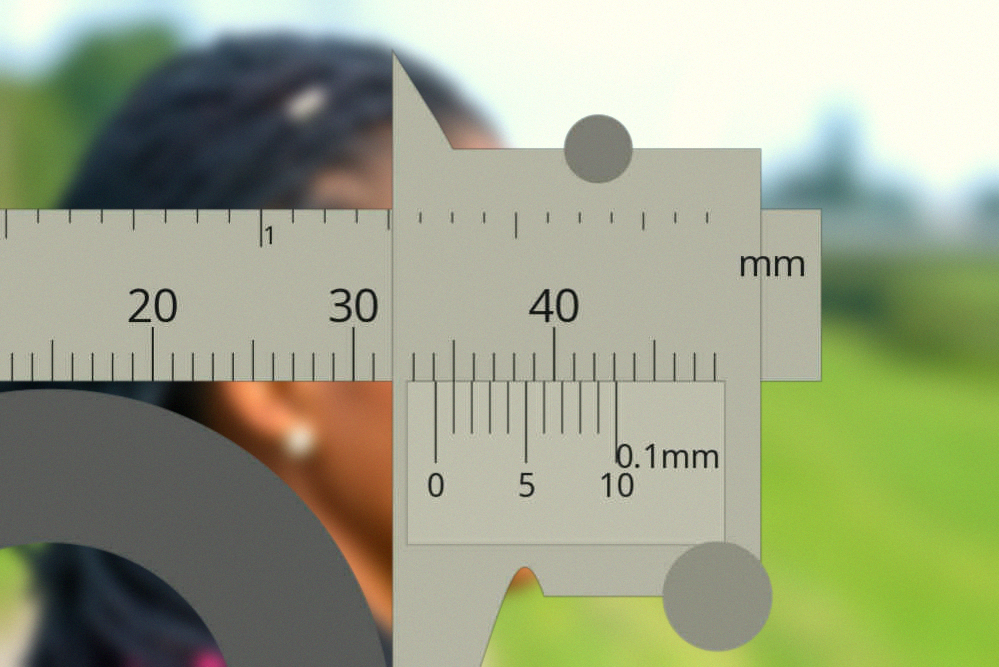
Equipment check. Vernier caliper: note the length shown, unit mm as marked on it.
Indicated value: 34.1 mm
